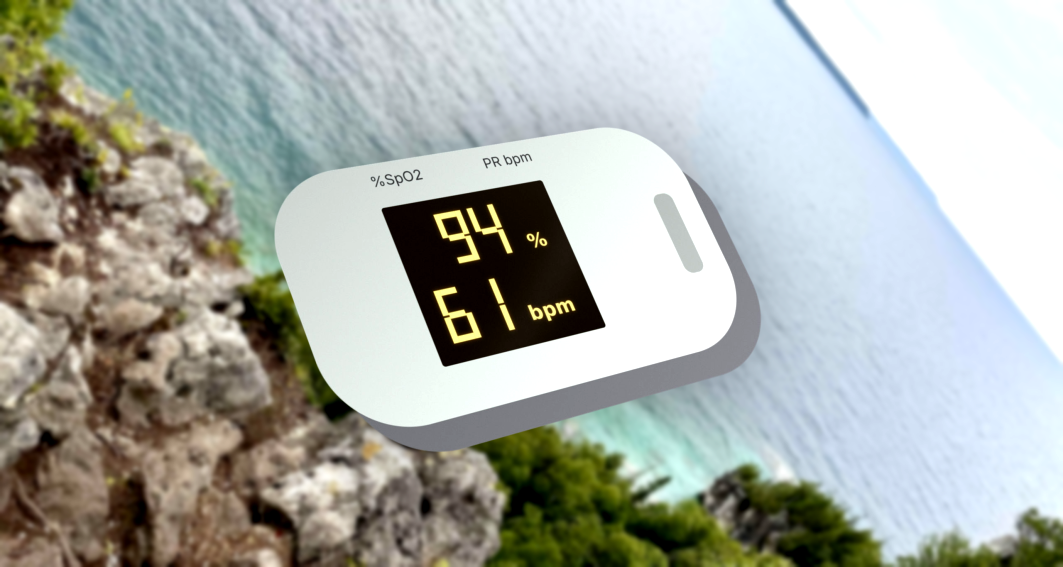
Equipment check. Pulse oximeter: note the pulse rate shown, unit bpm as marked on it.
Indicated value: 61 bpm
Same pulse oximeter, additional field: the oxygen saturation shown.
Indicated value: 94 %
